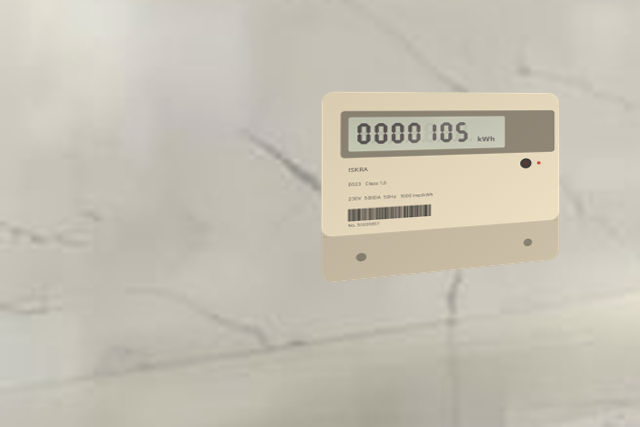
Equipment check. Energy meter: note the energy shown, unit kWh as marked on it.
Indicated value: 105 kWh
